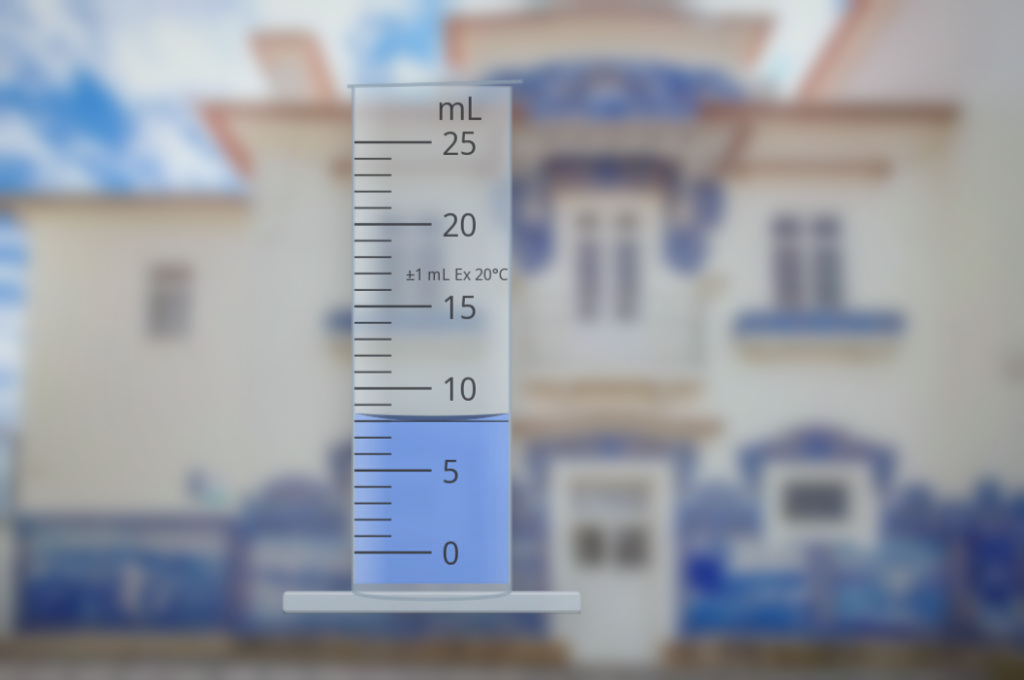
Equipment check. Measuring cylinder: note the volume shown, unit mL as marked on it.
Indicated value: 8 mL
